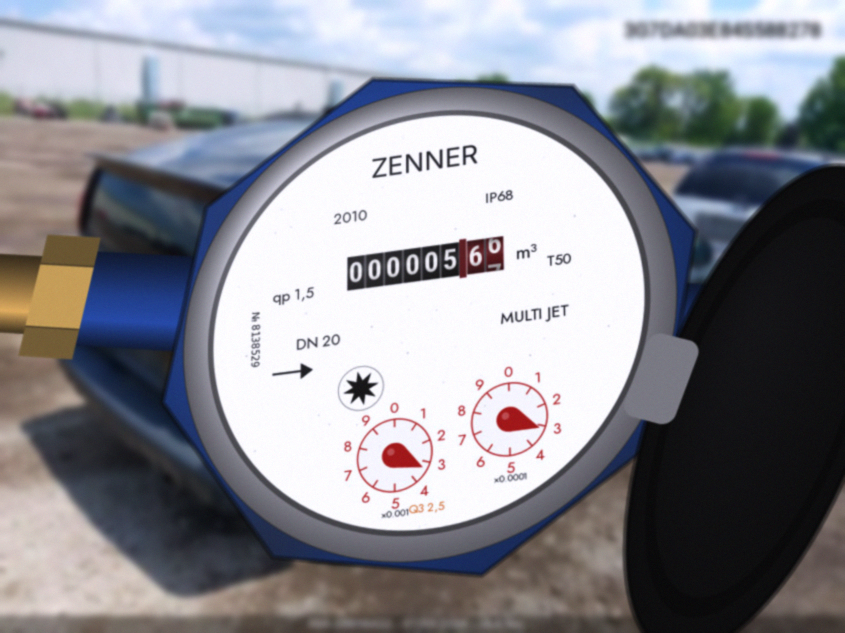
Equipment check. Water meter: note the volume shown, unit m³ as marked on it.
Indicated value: 5.6633 m³
